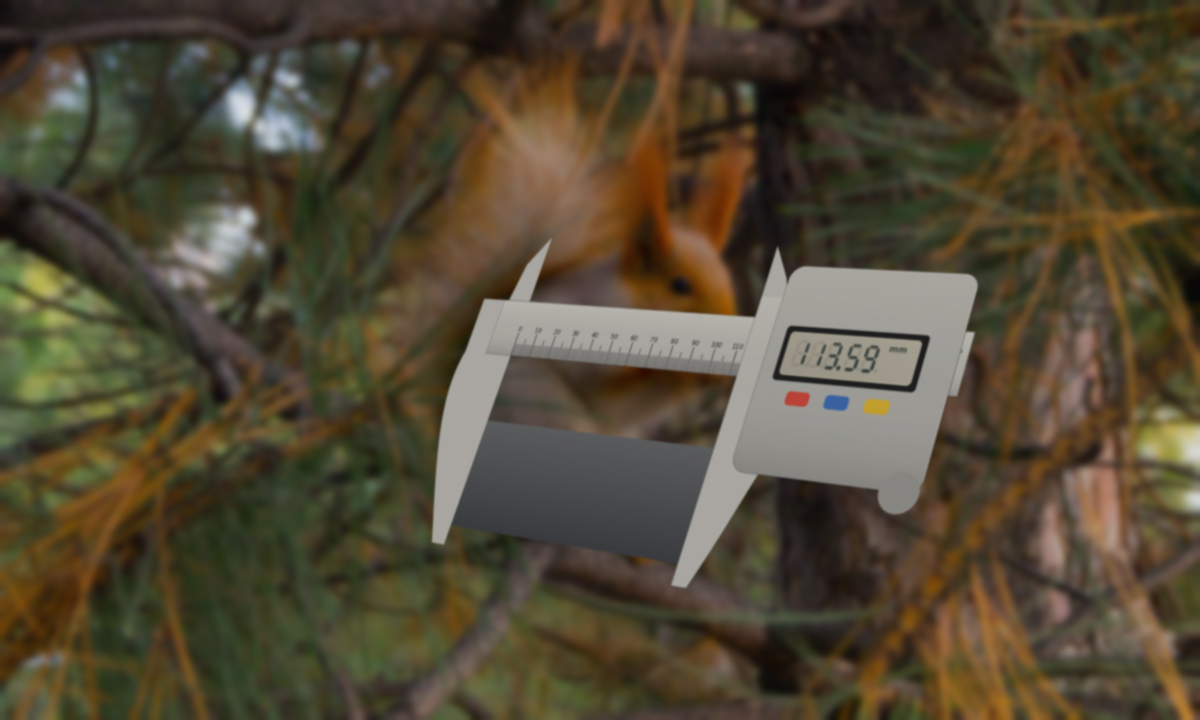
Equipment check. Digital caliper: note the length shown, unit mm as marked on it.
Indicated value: 113.59 mm
